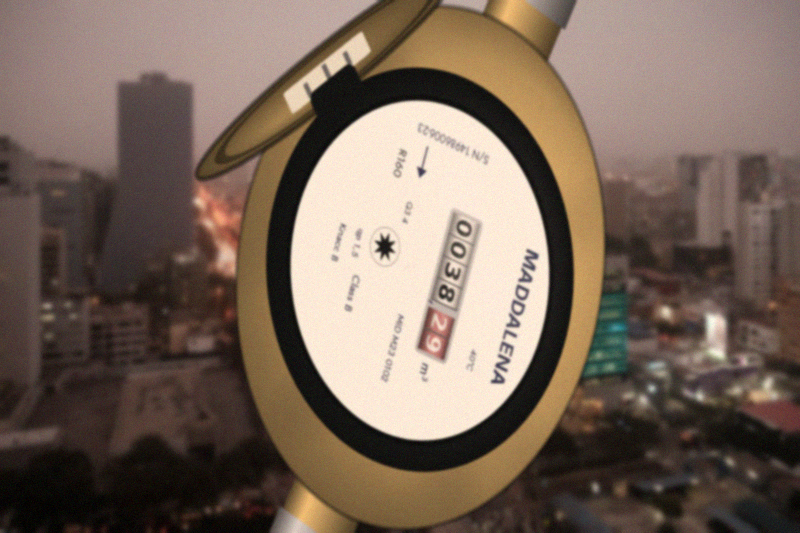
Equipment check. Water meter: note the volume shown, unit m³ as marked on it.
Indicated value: 38.29 m³
